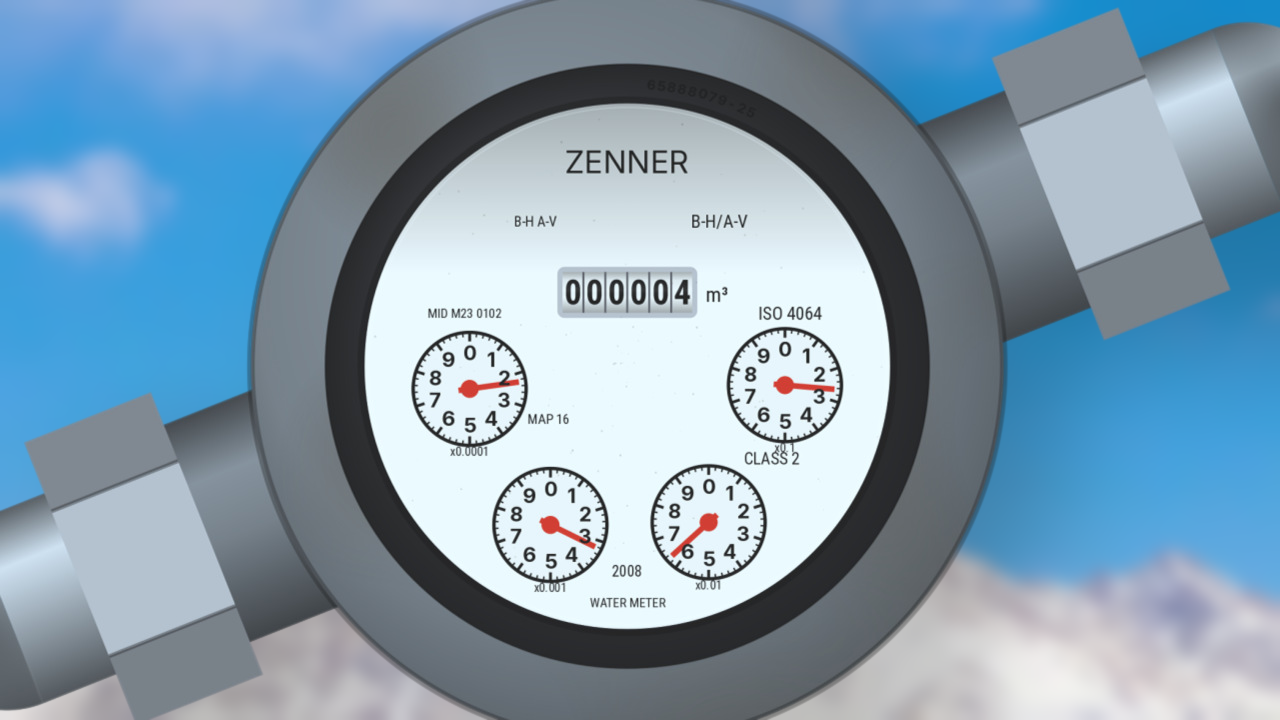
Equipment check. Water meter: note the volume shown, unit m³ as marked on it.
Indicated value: 4.2632 m³
